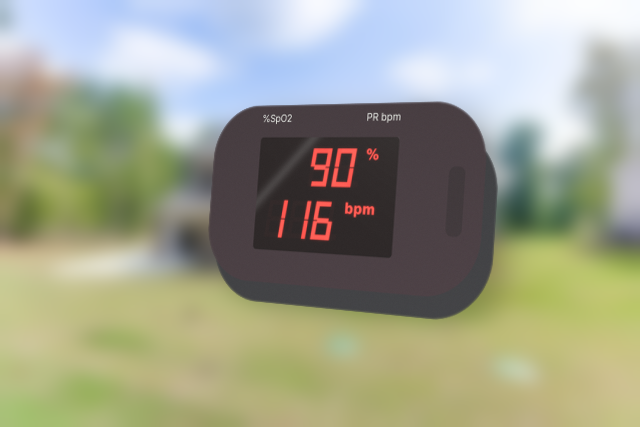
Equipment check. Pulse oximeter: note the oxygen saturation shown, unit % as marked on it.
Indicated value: 90 %
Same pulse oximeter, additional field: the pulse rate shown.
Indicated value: 116 bpm
